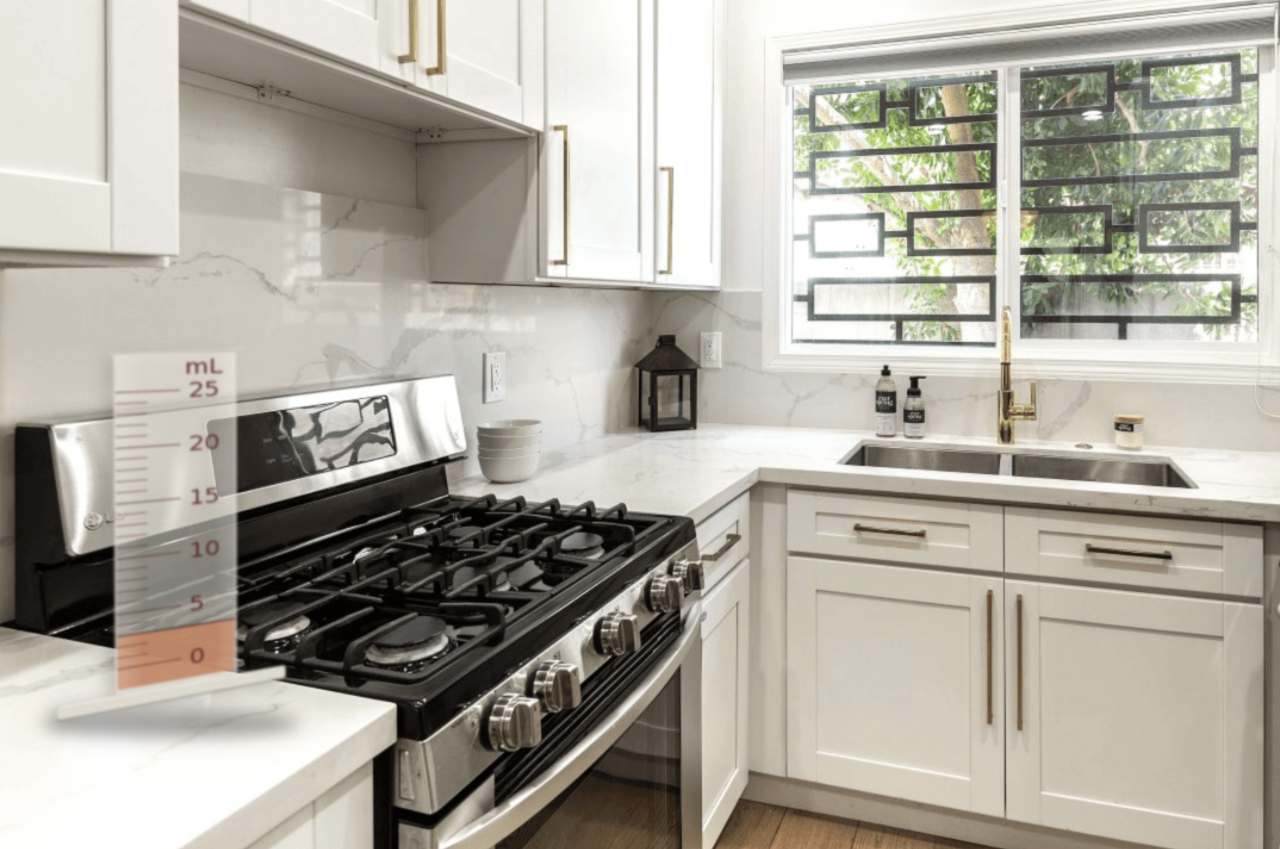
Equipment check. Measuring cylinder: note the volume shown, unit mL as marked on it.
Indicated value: 3 mL
